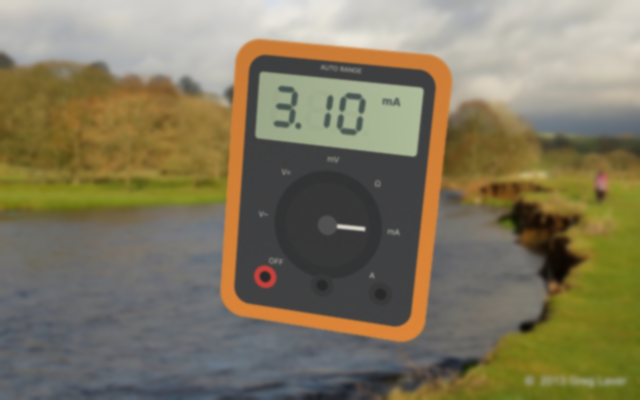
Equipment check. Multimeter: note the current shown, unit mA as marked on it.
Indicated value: 3.10 mA
